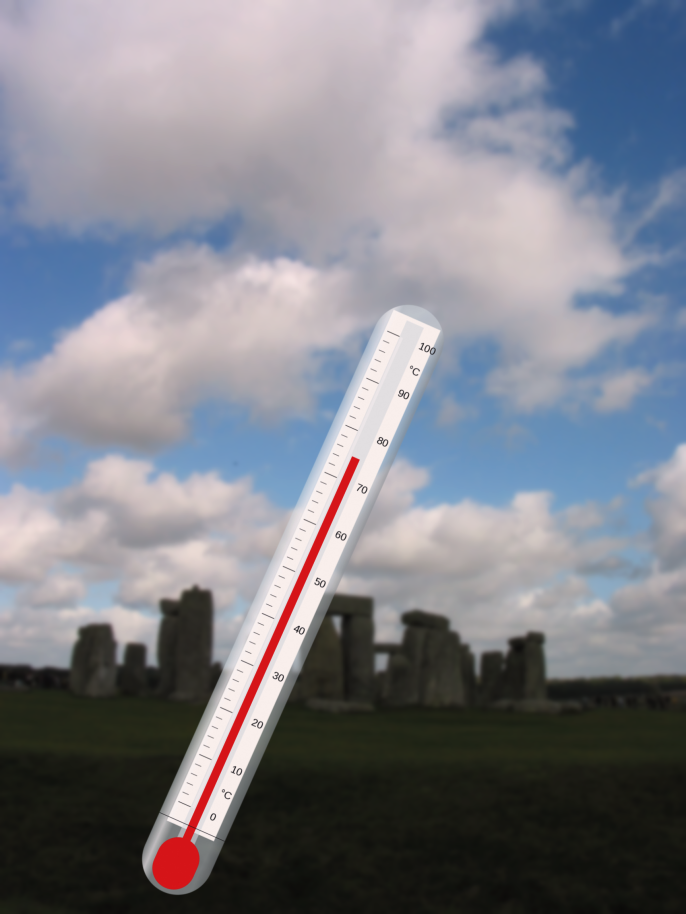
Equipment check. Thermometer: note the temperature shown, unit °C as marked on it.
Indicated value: 75 °C
